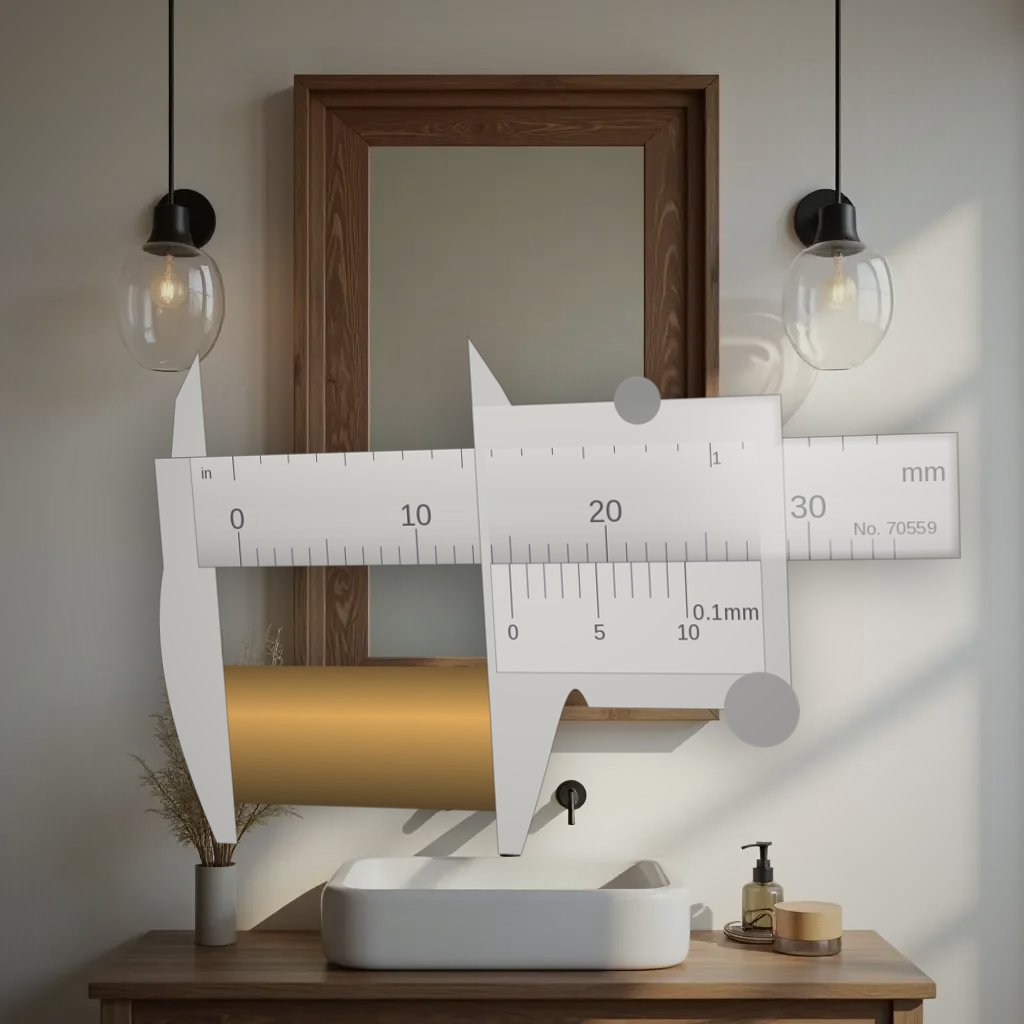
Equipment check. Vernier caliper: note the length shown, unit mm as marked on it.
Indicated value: 14.9 mm
